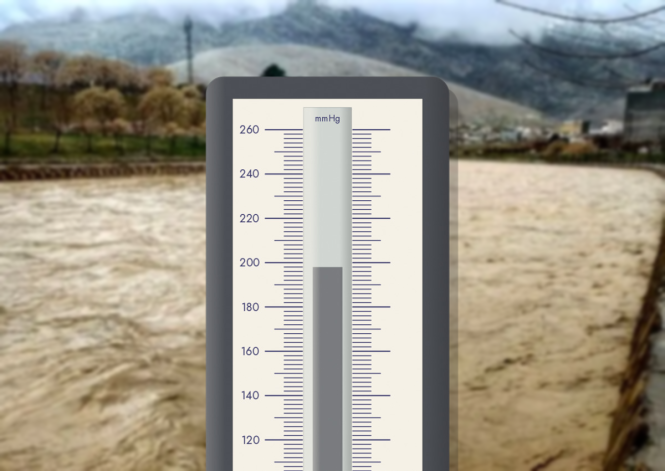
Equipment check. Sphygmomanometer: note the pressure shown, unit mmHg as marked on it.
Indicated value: 198 mmHg
